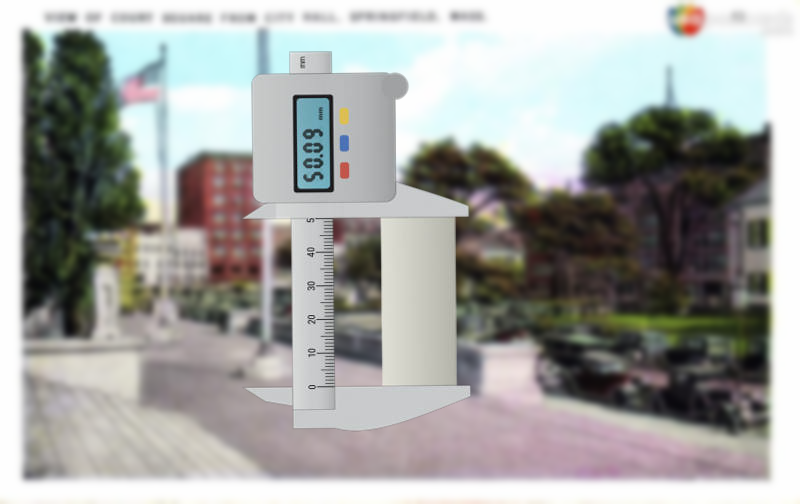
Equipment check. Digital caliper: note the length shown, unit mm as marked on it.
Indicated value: 50.09 mm
